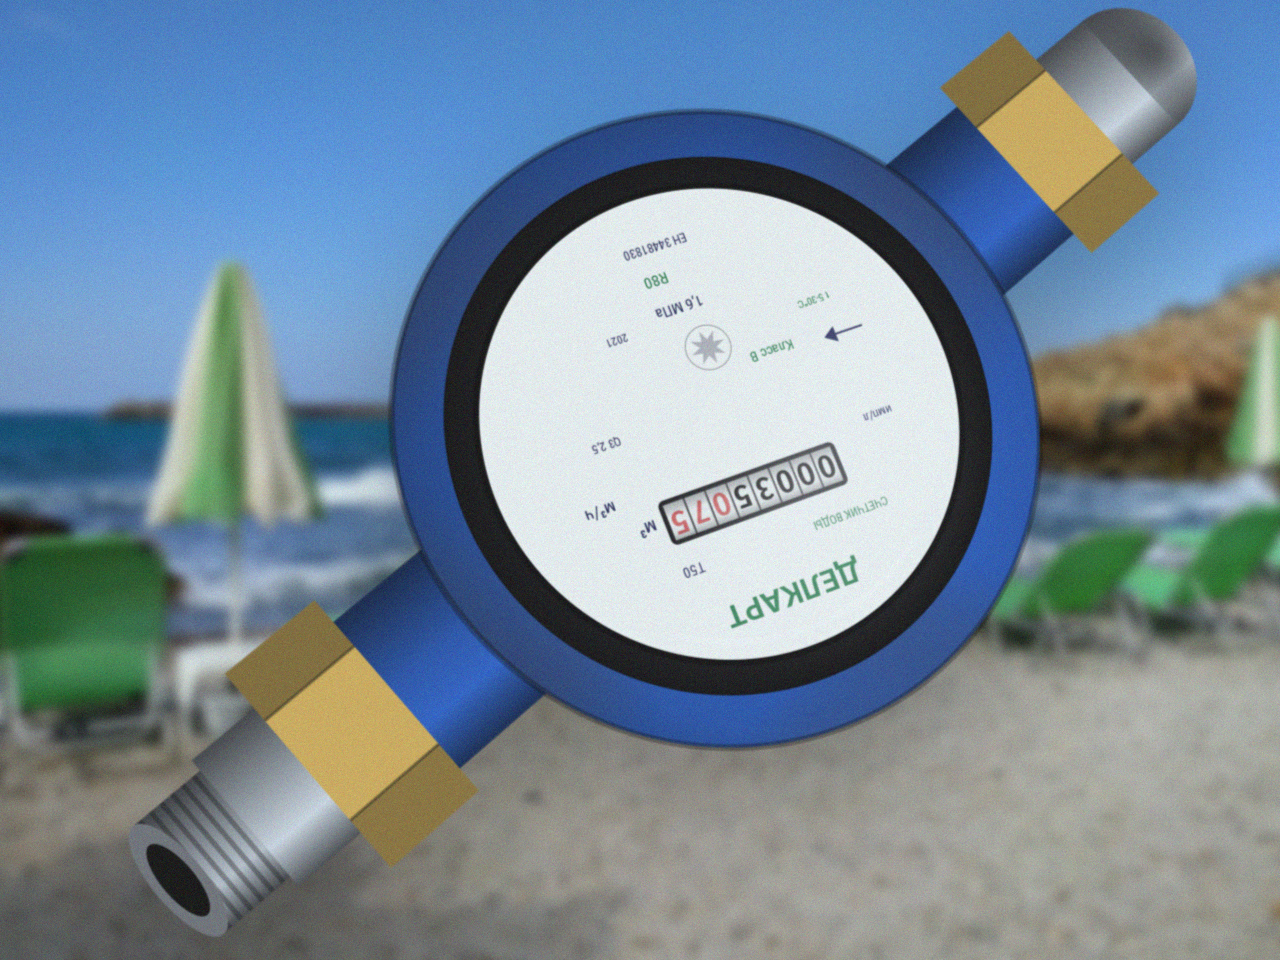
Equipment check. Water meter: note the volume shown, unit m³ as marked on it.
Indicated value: 35.075 m³
